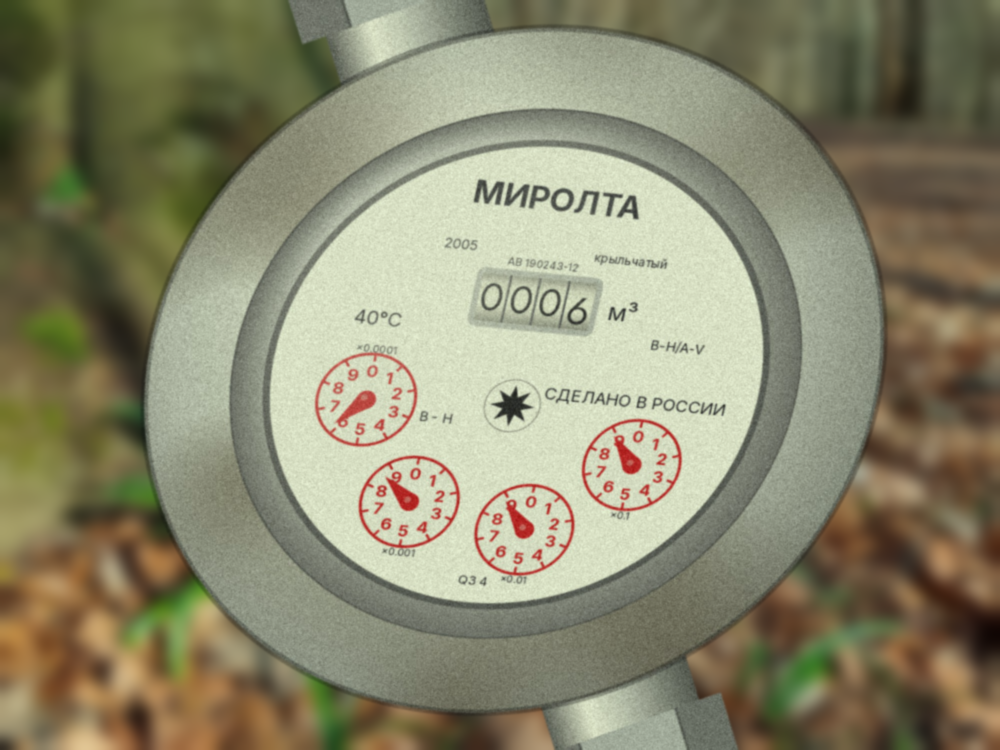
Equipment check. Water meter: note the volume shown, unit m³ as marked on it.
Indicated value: 5.8886 m³
